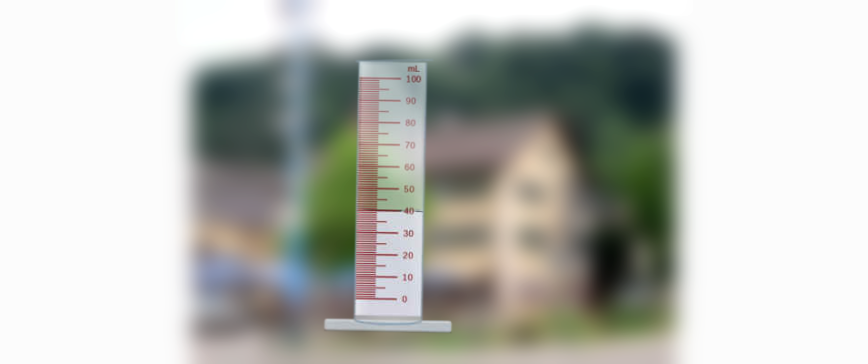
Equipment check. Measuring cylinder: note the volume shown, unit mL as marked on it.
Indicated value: 40 mL
